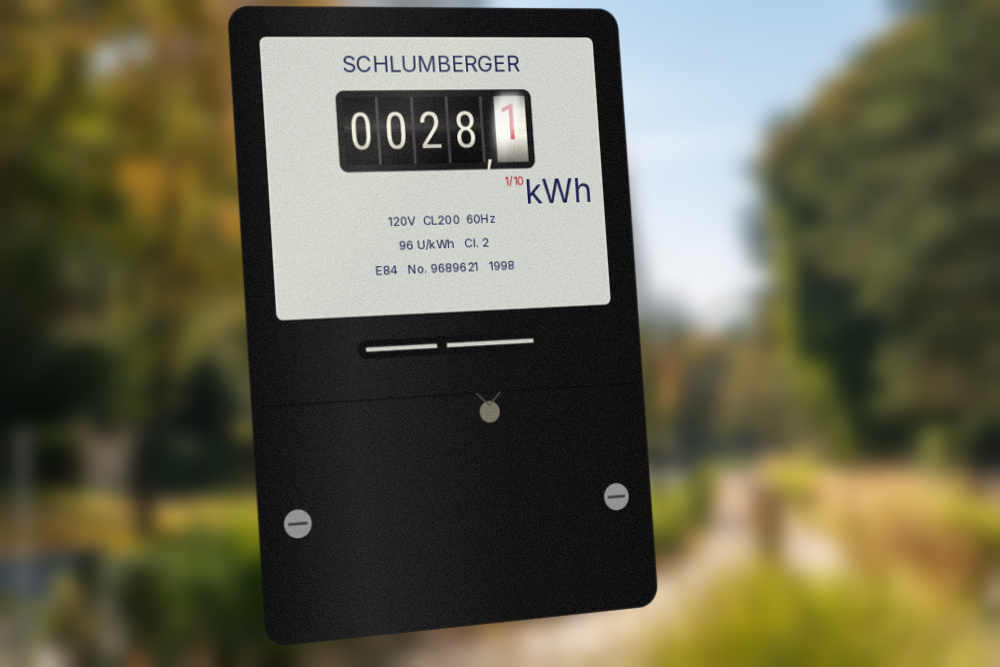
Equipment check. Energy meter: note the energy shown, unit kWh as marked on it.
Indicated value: 28.1 kWh
